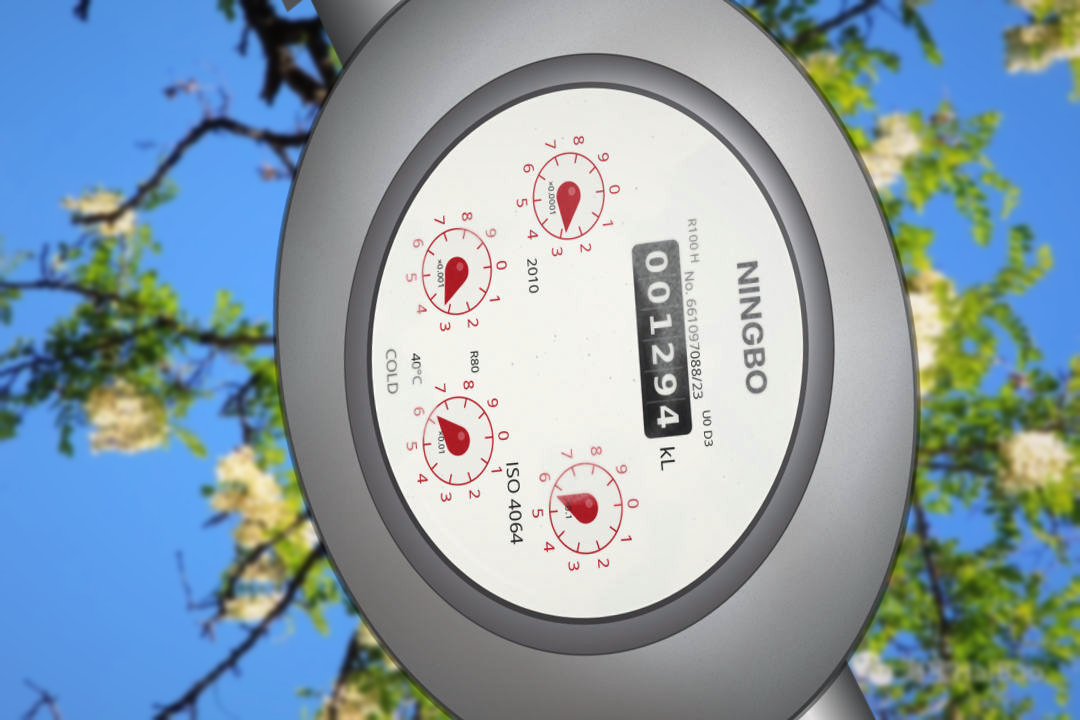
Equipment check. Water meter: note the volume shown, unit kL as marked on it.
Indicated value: 1294.5632 kL
